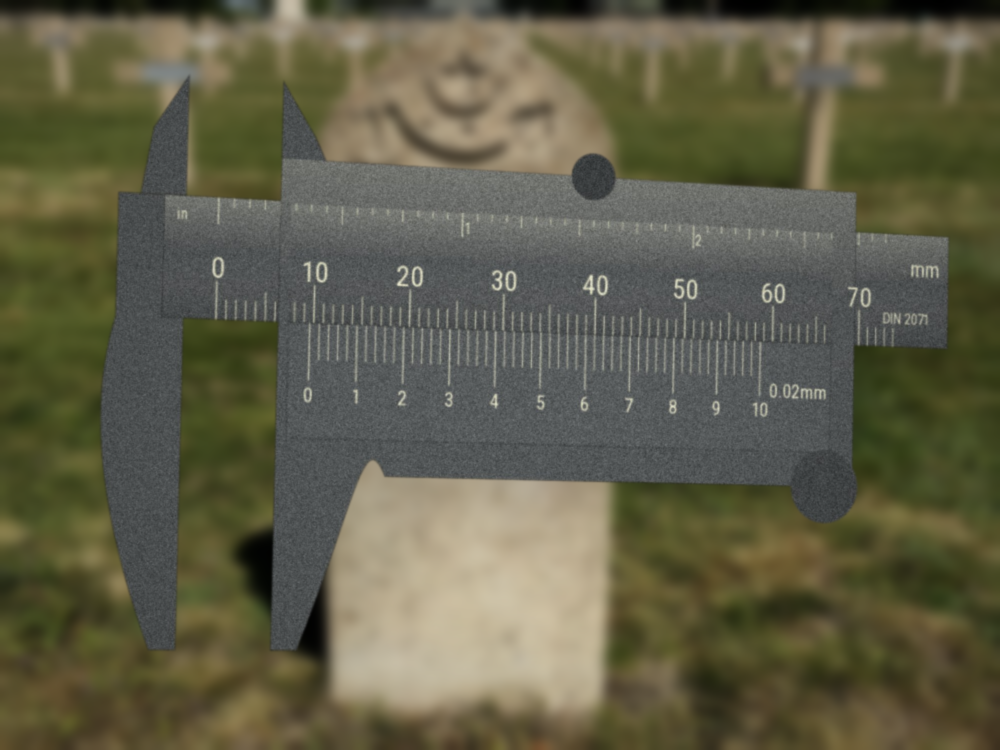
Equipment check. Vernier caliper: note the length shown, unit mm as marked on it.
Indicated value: 9.6 mm
